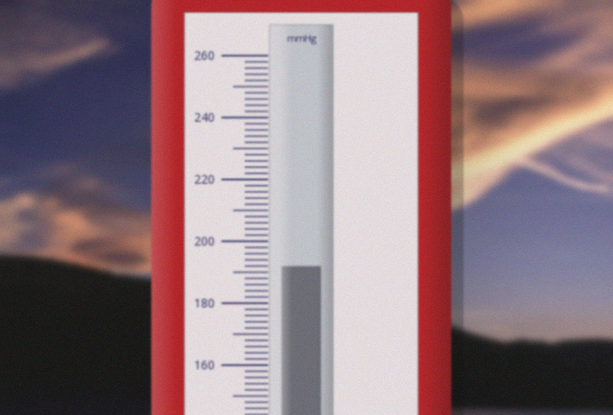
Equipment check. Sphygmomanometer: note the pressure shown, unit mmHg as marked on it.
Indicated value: 192 mmHg
